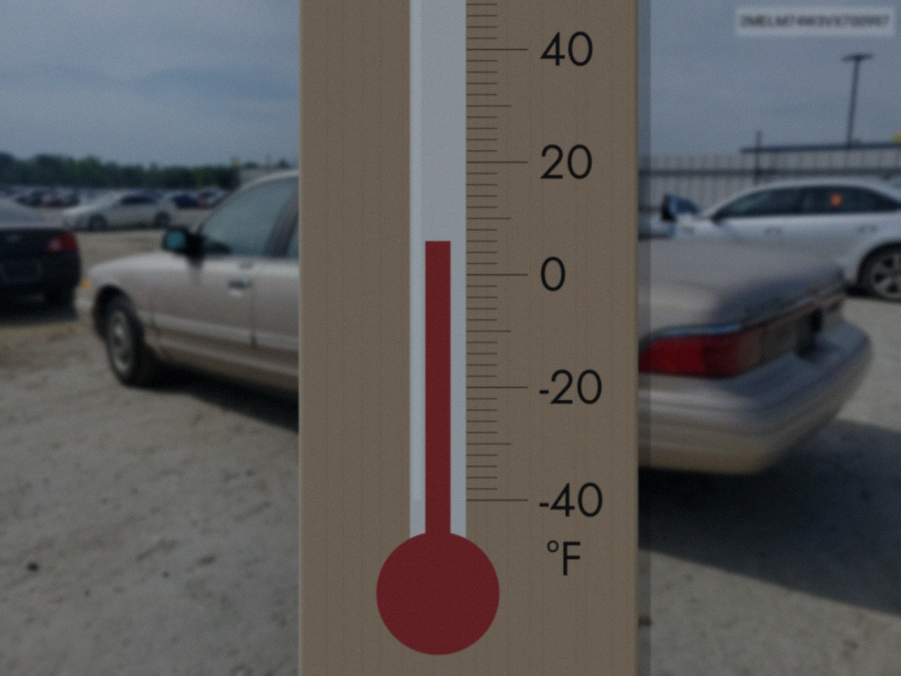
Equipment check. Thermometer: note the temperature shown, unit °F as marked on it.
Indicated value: 6 °F
